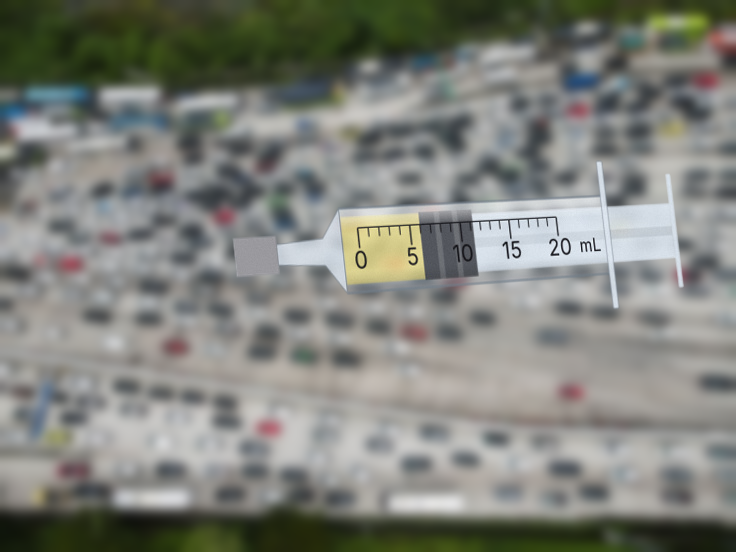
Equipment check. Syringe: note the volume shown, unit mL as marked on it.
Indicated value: 6 mL
